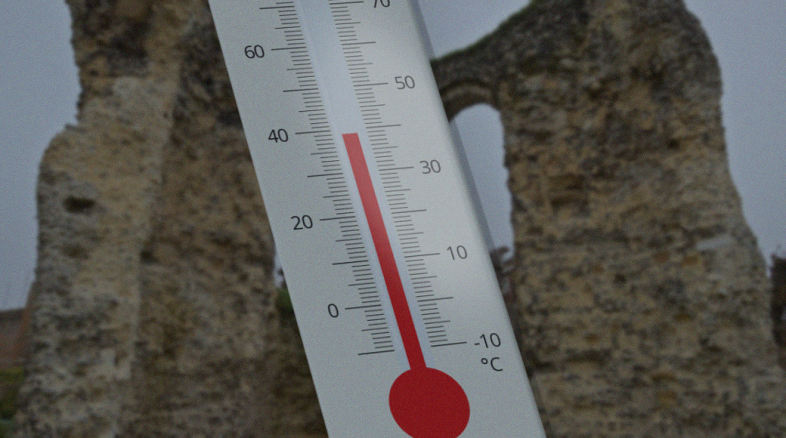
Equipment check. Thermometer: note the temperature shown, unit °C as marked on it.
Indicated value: 39 °C
